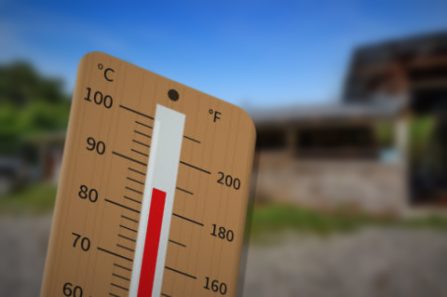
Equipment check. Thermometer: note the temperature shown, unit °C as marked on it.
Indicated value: 86 °C
